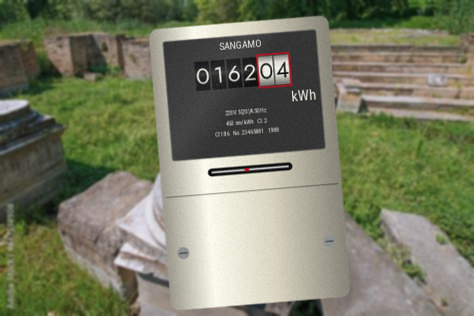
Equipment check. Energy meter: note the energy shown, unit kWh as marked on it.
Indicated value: 162.04 kWh
